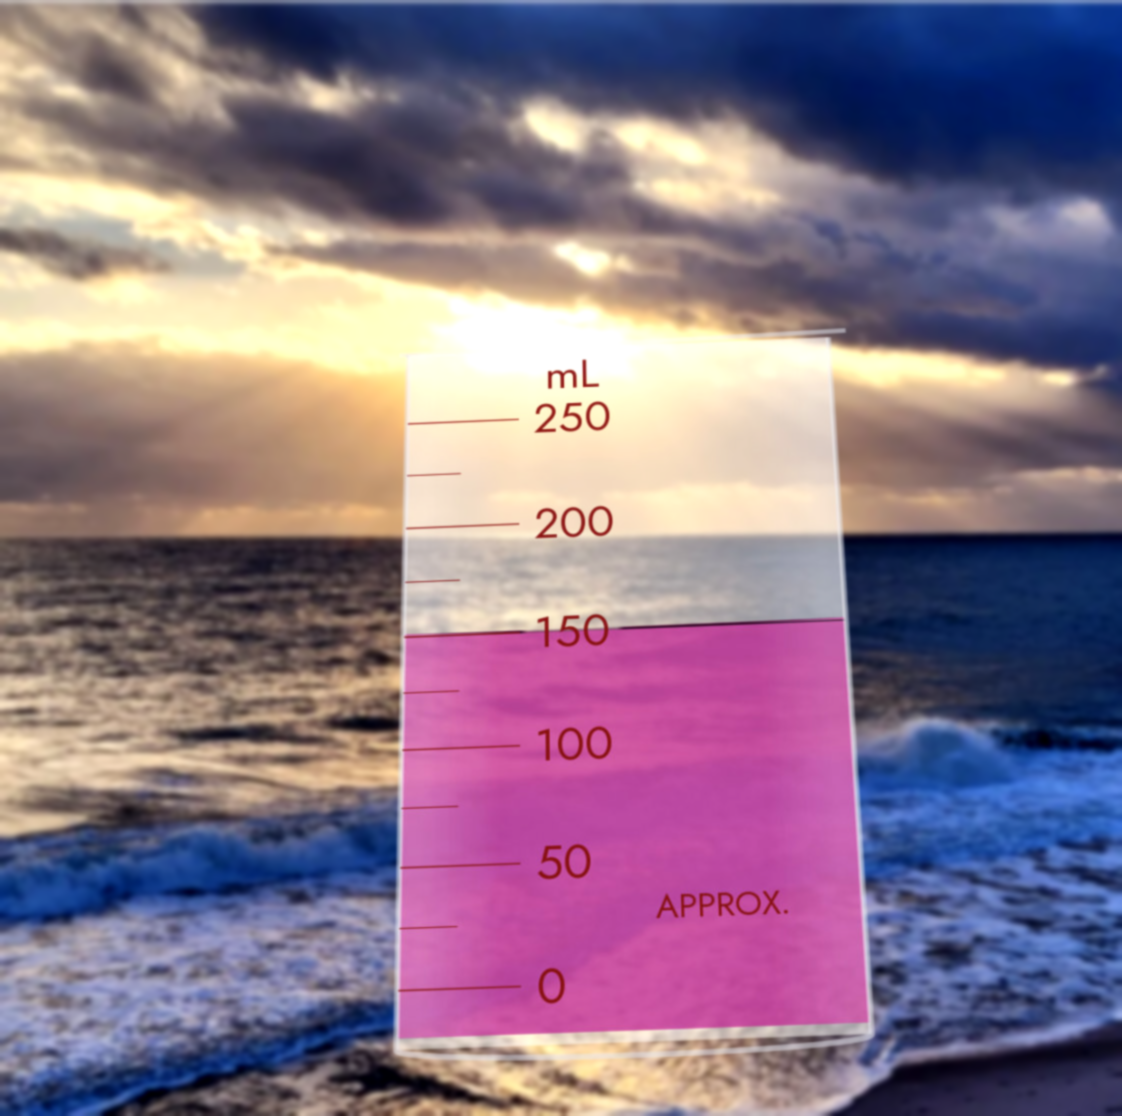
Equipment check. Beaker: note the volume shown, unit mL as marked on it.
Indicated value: 150 mL
